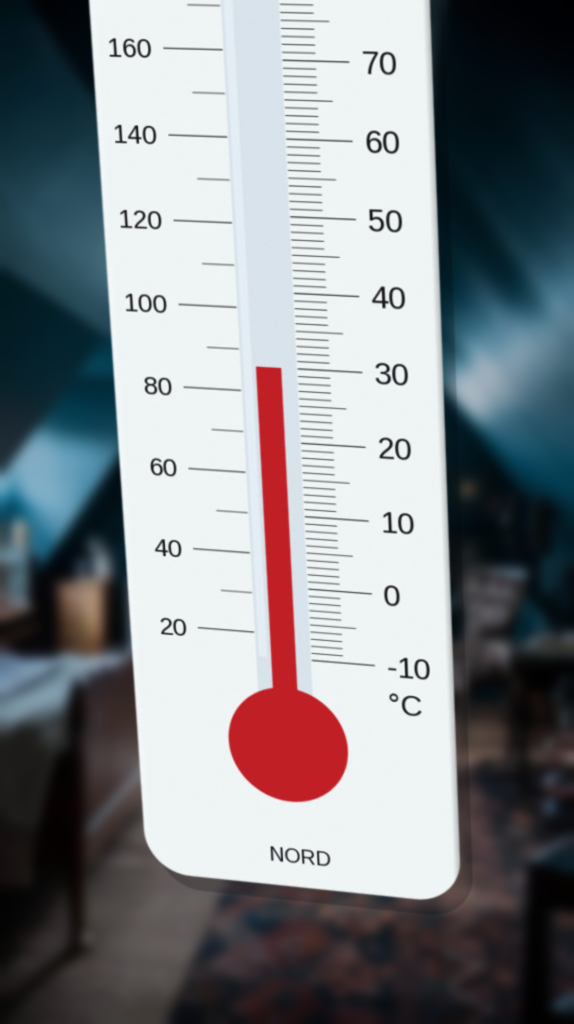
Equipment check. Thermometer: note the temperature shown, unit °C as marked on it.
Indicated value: 30 °C
